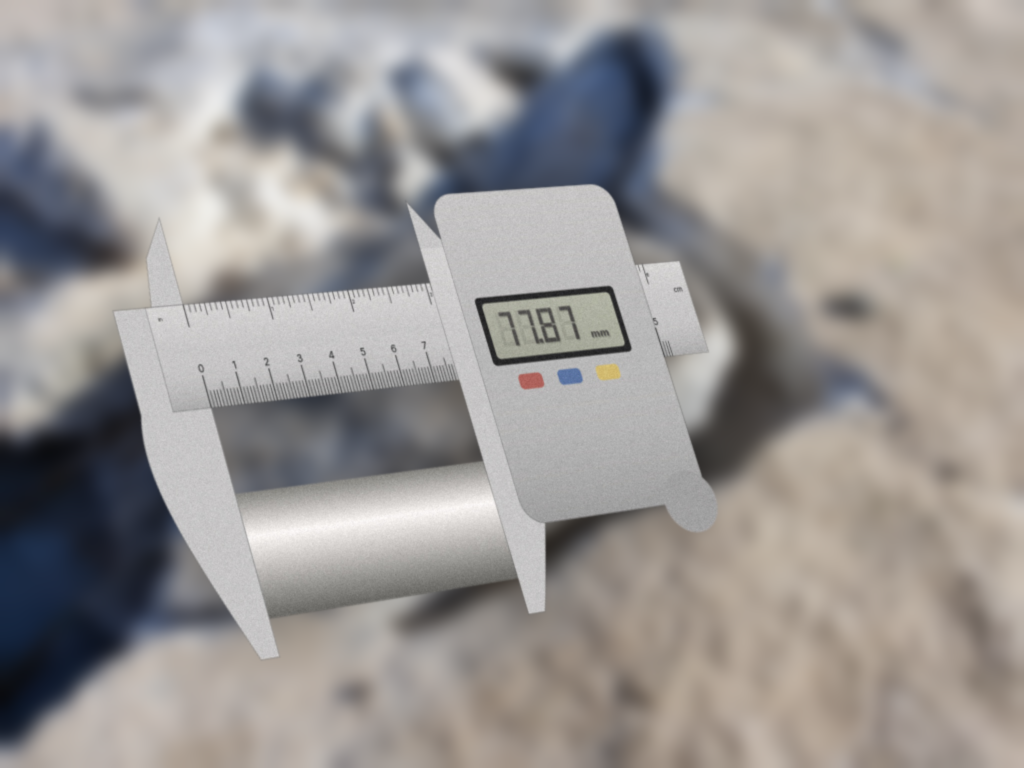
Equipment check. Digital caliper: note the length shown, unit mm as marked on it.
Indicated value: 77.87 mm
